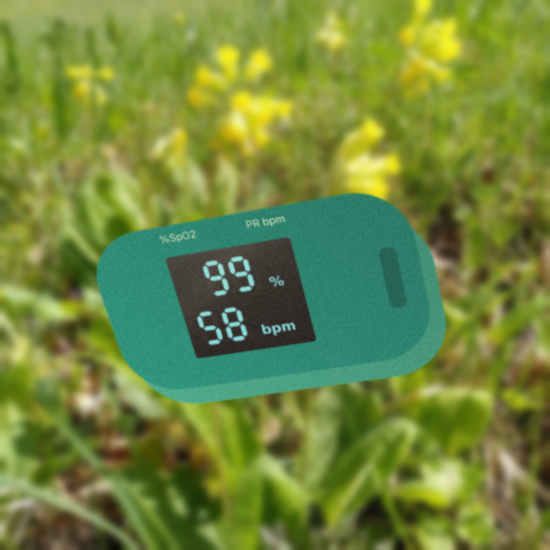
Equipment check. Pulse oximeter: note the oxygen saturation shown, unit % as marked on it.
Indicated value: 99 %
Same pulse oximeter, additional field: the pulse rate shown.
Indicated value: 58 bpm
